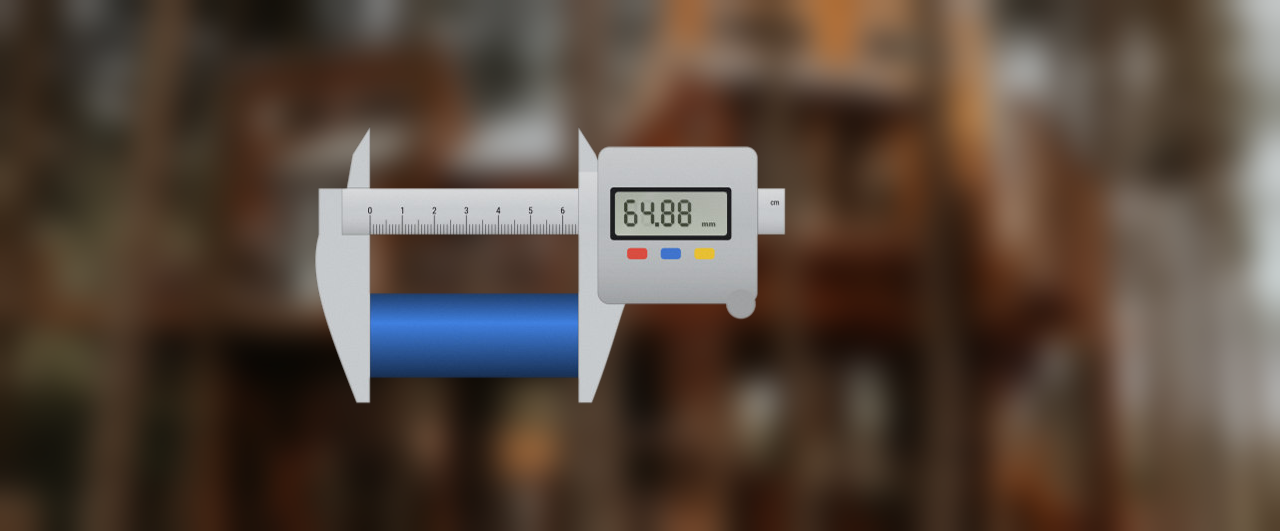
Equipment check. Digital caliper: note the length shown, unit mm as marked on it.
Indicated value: 64.88 mm
